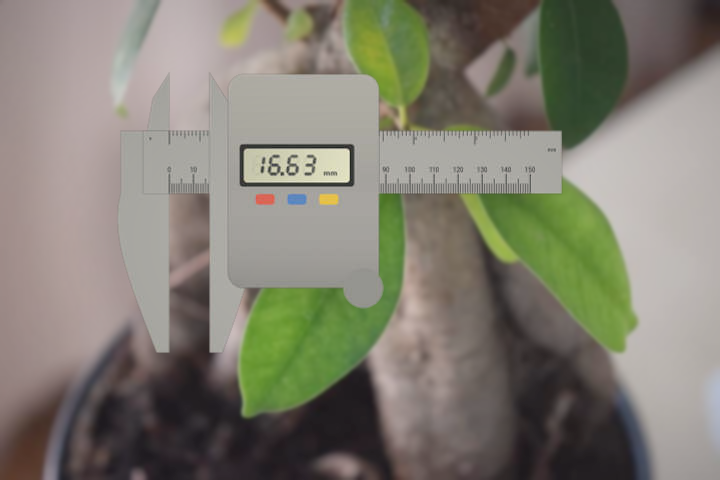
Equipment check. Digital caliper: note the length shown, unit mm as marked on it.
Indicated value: 16.63 mm
